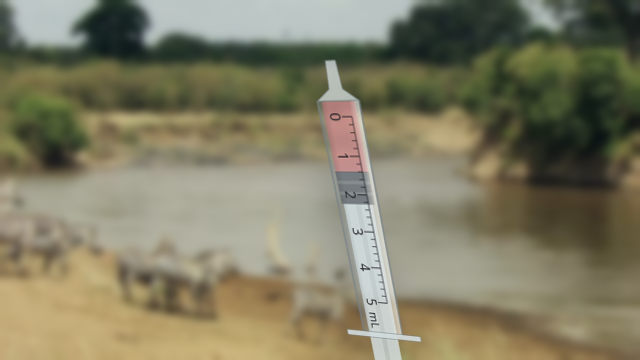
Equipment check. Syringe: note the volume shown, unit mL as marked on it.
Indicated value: 1.4 mL
